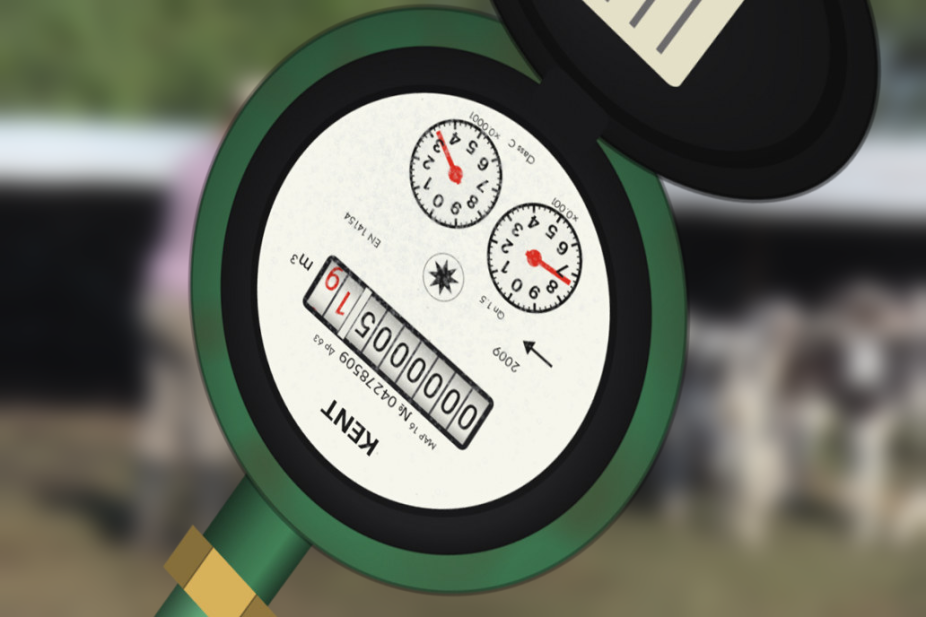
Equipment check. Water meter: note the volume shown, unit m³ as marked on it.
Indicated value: 5.1873 m³
